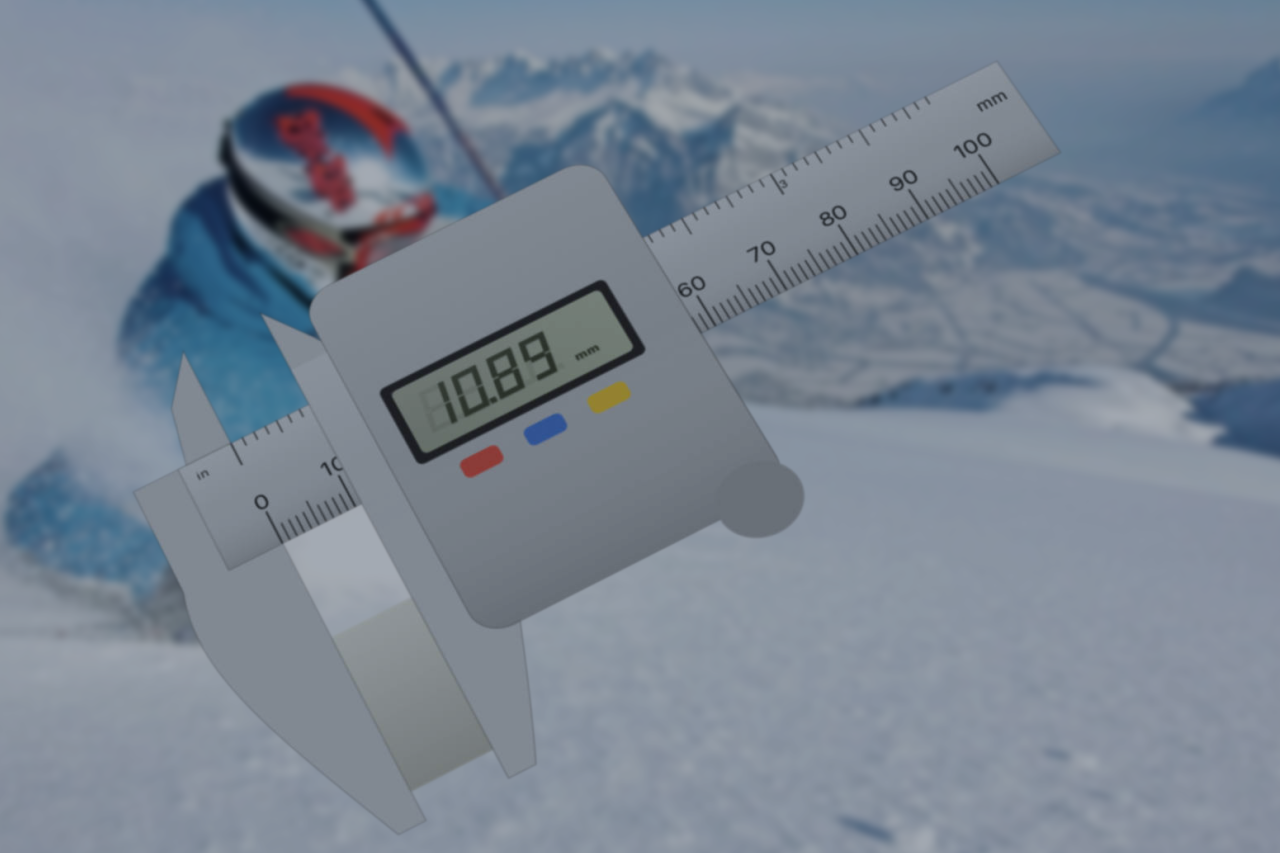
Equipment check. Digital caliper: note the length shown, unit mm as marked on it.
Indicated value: 10.89 mm
